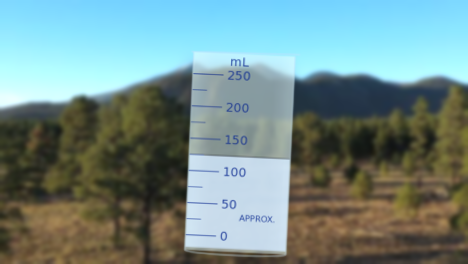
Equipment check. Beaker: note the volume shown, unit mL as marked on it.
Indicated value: 125 mL
